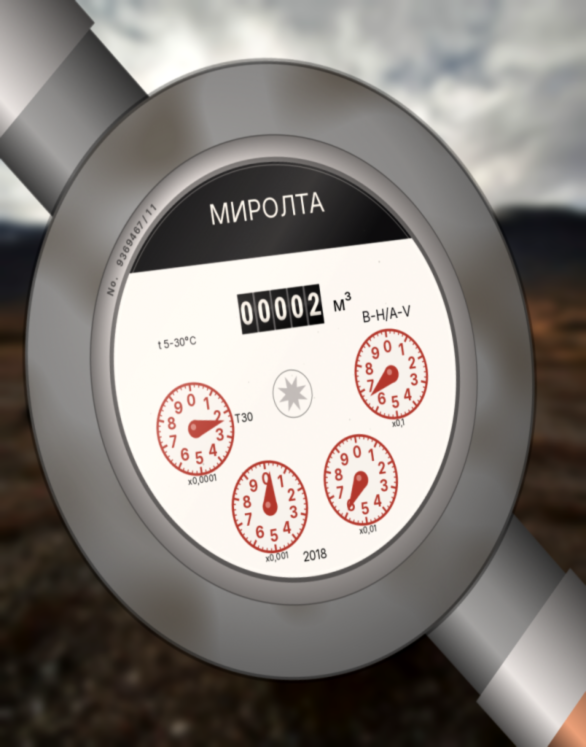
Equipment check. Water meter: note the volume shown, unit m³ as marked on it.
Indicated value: 2.6602 m³
